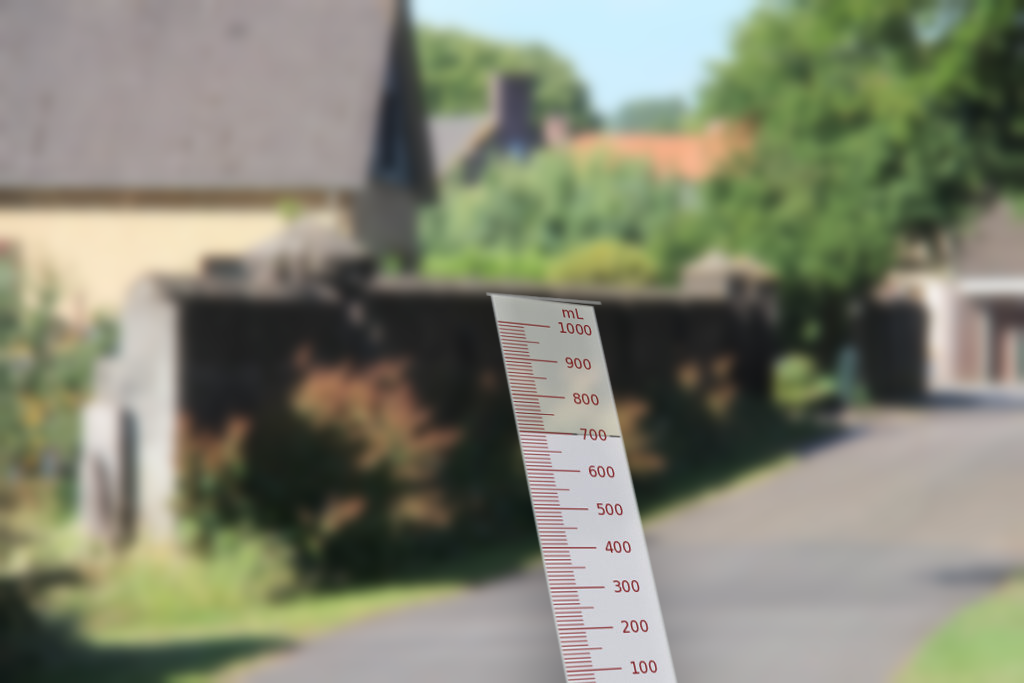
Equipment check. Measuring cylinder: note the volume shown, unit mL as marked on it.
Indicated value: 700 mL
